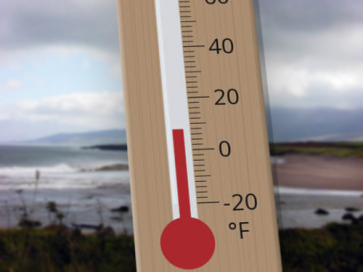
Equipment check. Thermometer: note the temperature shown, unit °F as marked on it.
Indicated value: 8 °F
